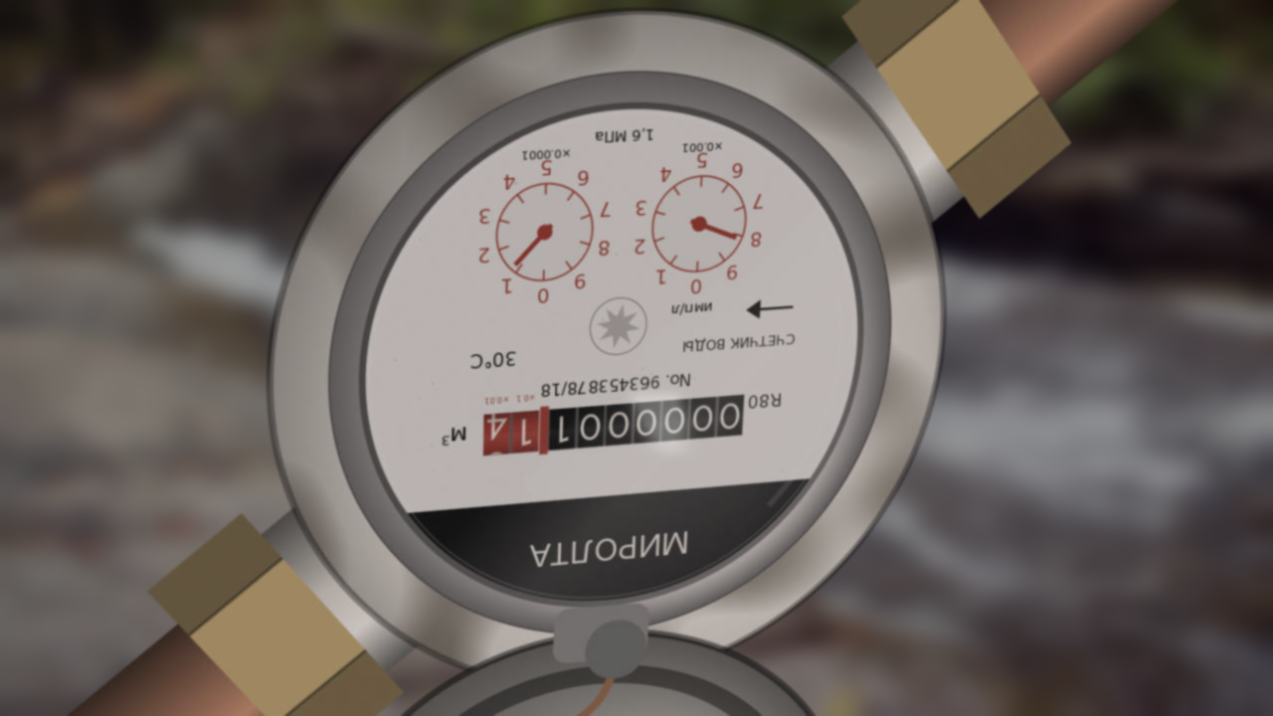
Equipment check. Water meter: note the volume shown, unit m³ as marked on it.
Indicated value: 1.1381 m³
